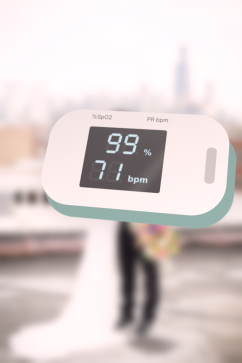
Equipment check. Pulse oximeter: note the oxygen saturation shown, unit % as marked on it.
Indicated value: 99 %
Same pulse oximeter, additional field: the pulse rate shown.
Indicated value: 71 bpm
